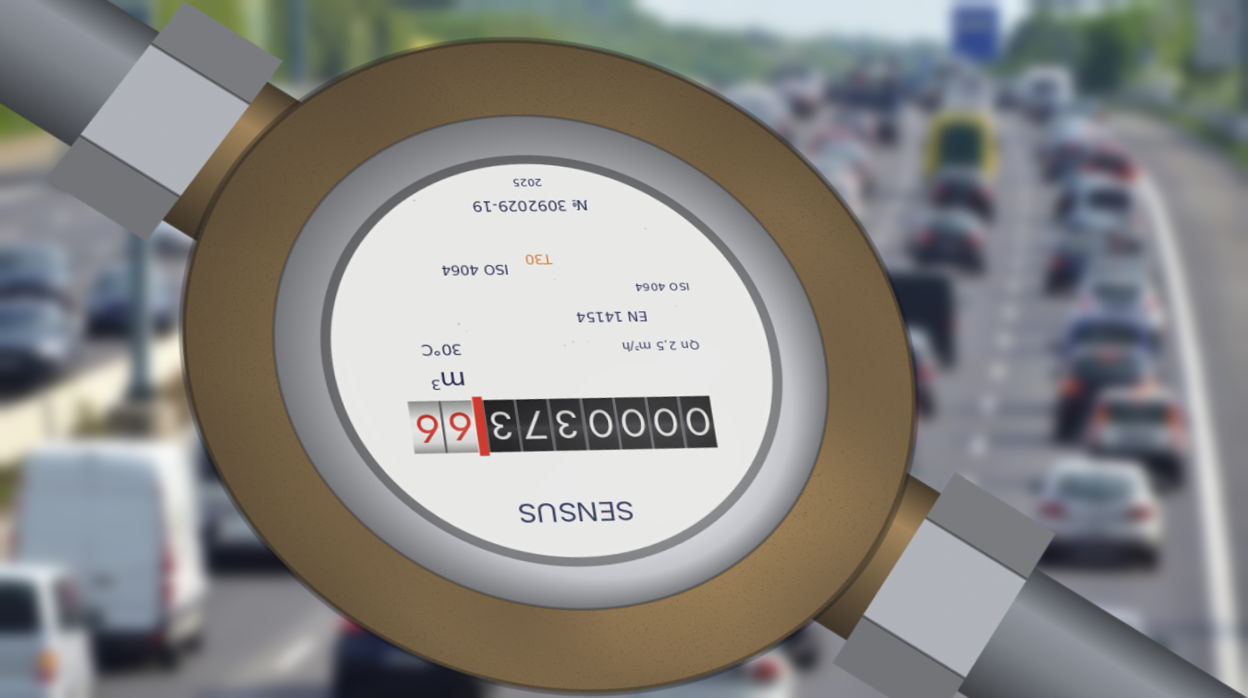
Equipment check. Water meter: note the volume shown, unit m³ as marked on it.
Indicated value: 373.66 m³
